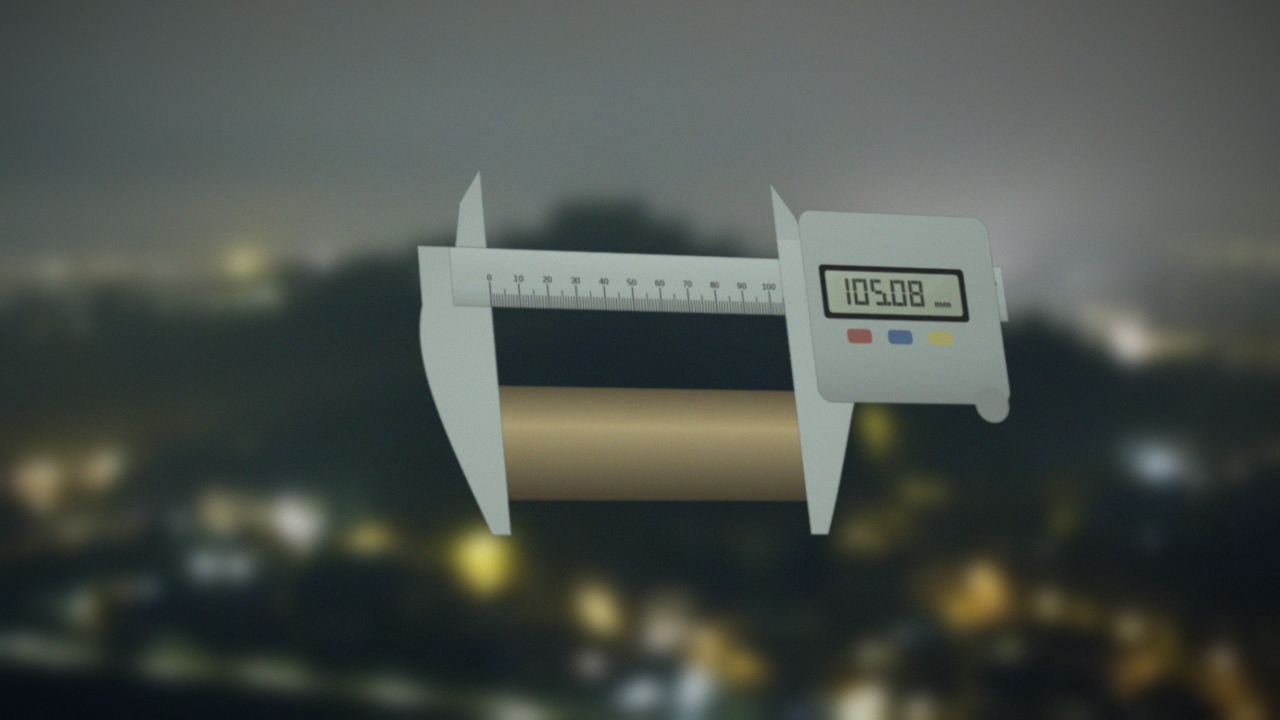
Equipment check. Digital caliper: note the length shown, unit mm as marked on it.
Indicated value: 105.08 mm
